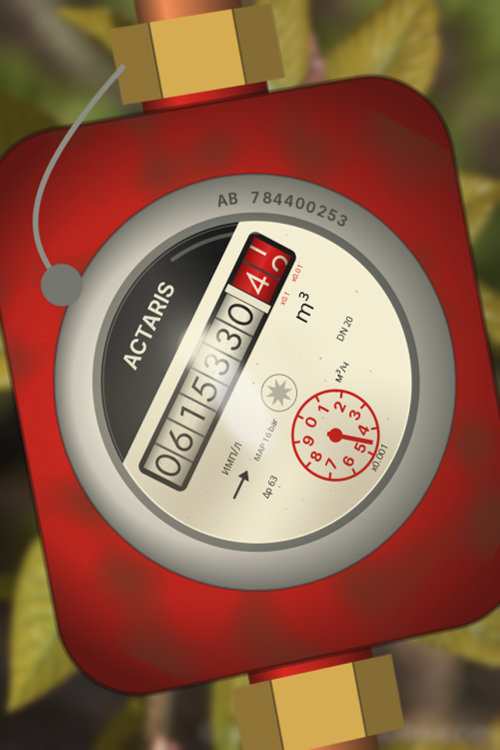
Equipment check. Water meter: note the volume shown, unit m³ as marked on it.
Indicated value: 615330.414 m³
